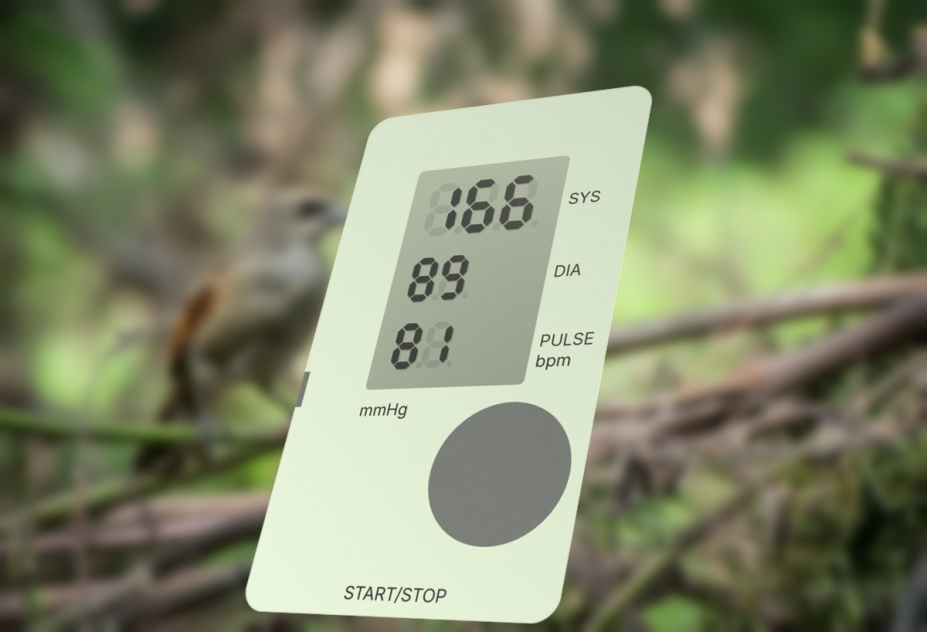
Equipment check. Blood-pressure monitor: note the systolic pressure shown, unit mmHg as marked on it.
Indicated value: 166 mmHg
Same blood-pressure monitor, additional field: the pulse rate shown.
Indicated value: 81 bpm
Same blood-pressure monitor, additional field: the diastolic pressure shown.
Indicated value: 89 mmHg
